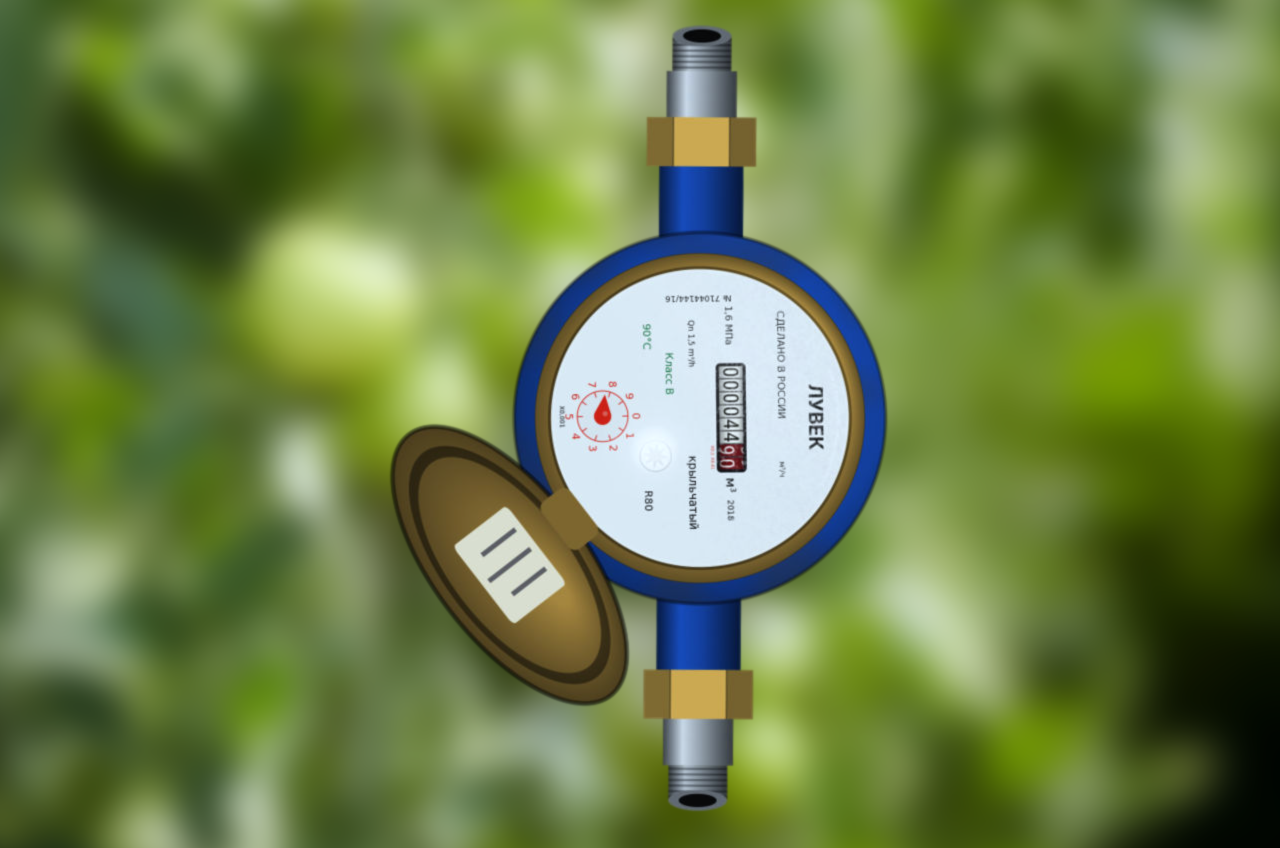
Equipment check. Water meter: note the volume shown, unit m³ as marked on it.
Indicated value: 44.897 m³
